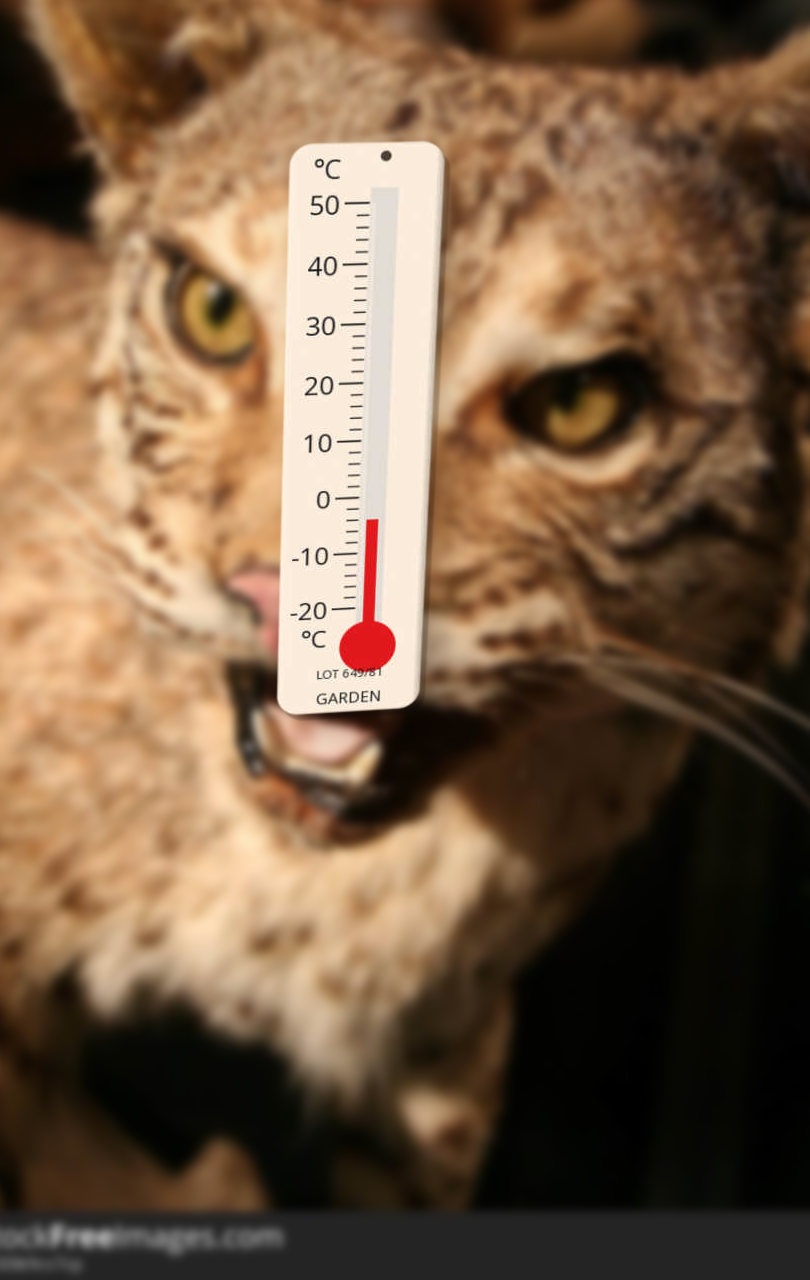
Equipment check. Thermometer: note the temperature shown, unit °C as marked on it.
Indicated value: -4 °C
